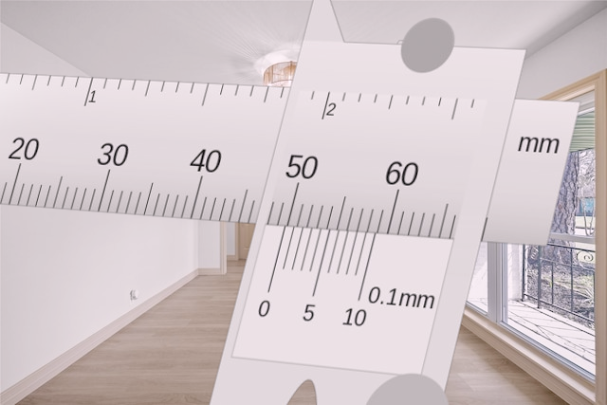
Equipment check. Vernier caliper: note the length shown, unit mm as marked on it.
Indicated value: 49.8 mm
